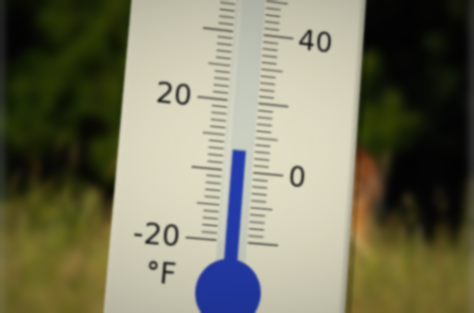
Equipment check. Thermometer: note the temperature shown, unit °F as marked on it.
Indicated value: 6 °F
